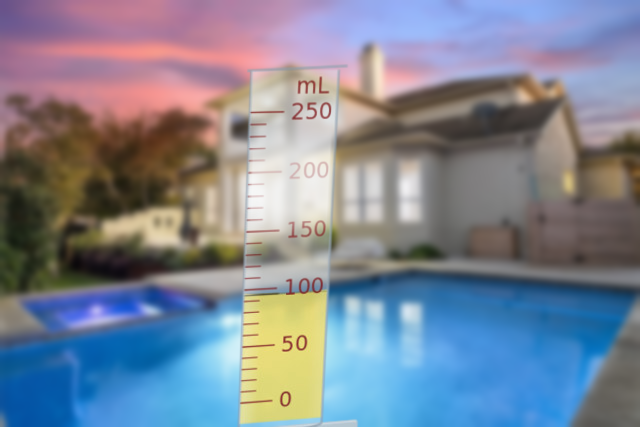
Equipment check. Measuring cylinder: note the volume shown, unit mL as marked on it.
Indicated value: 95 mL
